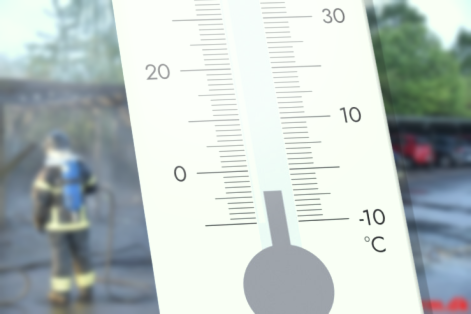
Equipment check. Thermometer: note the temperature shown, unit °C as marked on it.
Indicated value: -4 °C
